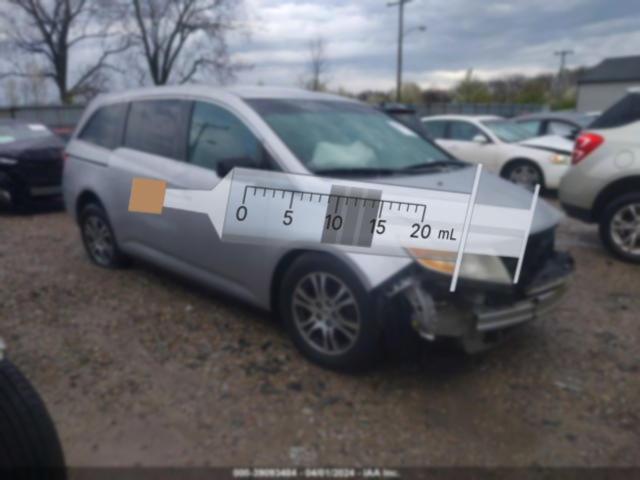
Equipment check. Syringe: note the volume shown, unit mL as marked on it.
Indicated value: 9 mL
